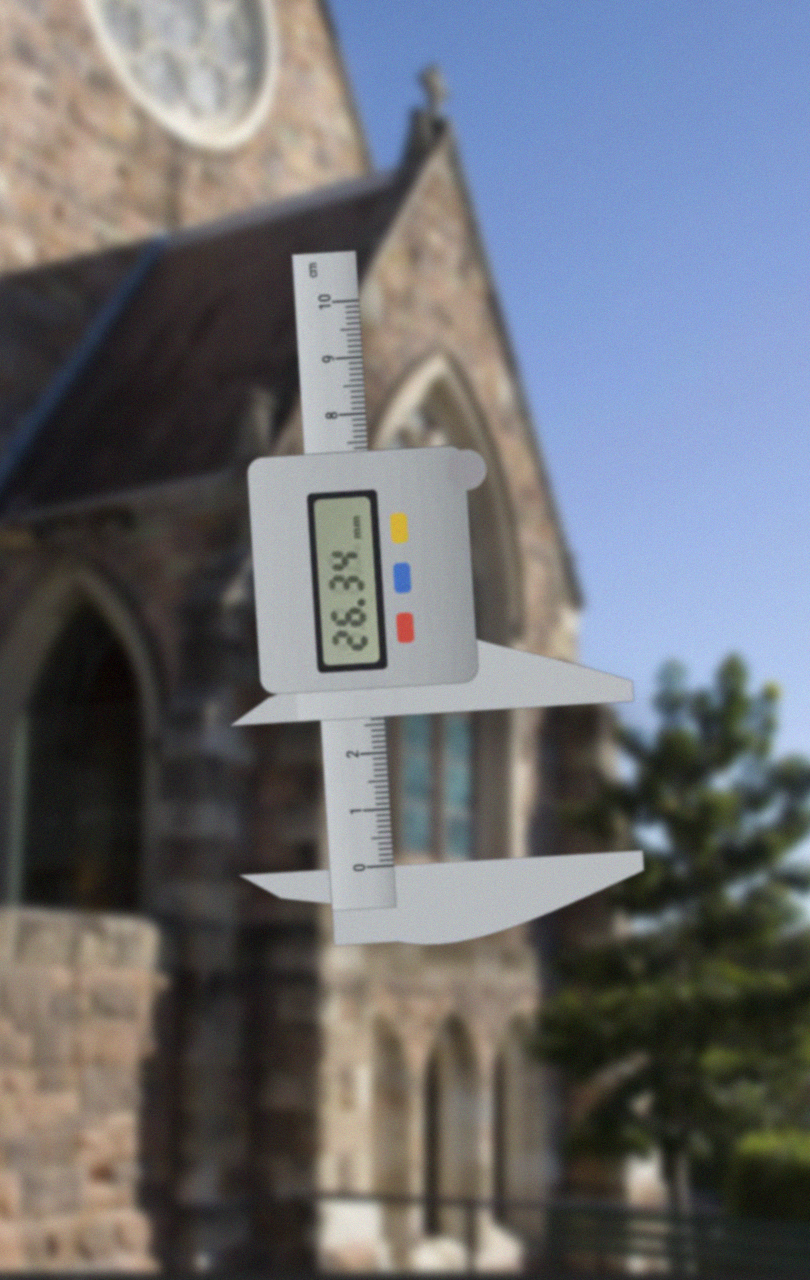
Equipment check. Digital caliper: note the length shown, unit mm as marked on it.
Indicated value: 26.34 mm
